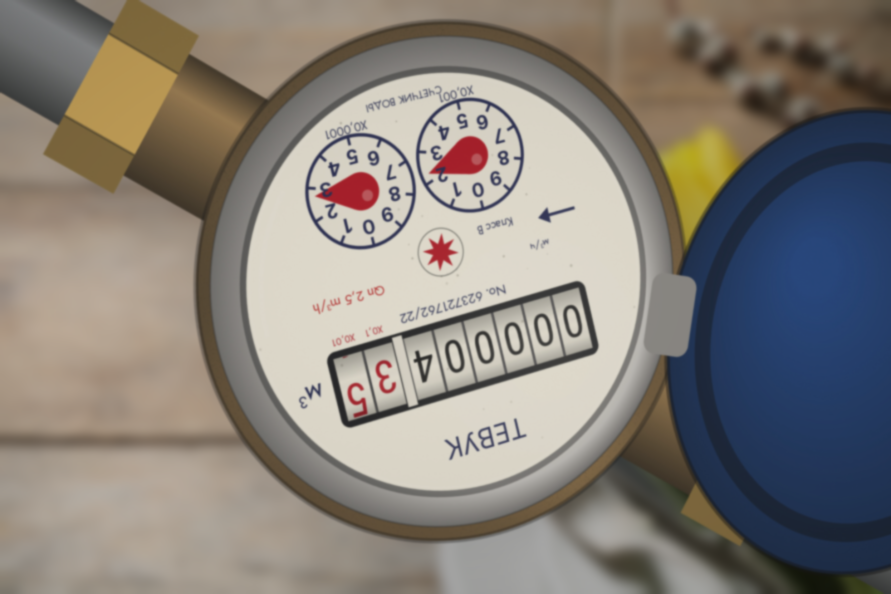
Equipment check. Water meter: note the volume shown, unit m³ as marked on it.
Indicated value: 4.3522 m³
